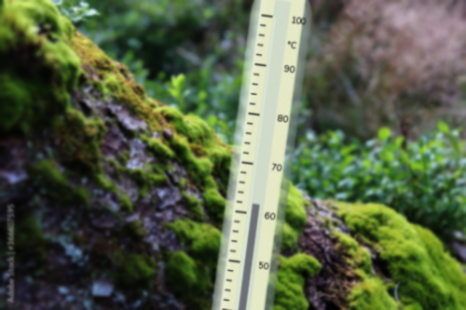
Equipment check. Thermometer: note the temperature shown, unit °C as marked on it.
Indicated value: 62 °C
